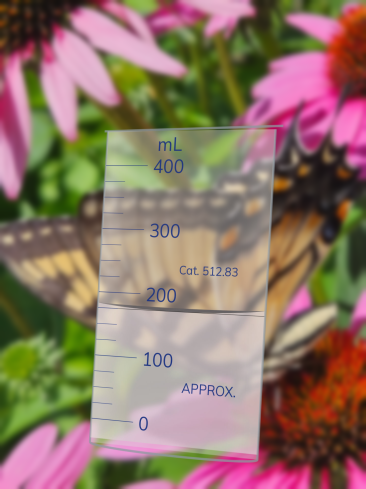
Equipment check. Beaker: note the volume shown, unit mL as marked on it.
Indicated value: 175 mL
